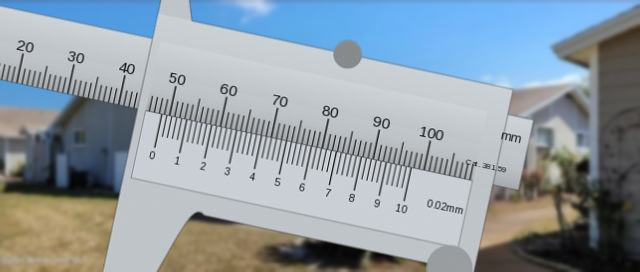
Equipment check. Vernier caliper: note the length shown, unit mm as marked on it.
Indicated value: 48.5 mm
